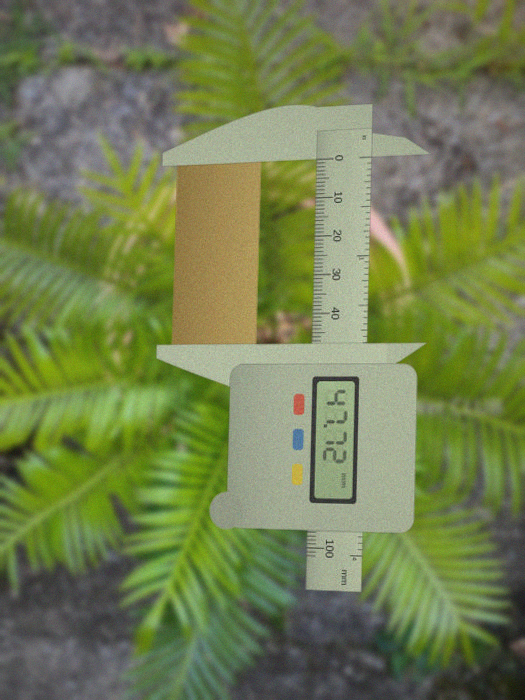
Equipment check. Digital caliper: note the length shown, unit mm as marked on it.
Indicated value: 47.72 mm
